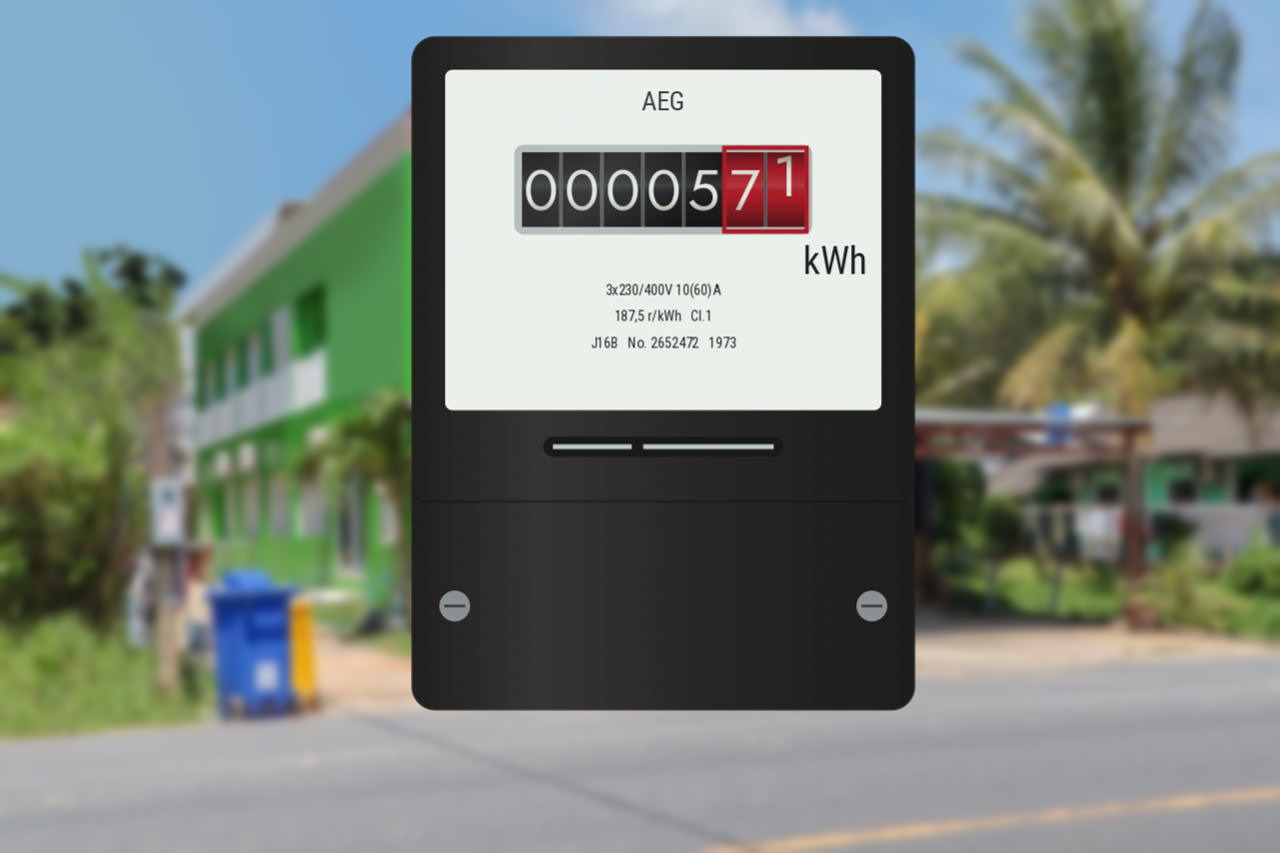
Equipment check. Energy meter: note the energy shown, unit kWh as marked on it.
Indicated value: 5.71 kWh
